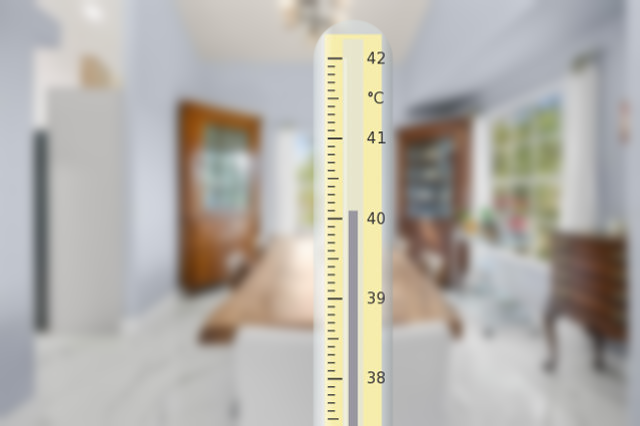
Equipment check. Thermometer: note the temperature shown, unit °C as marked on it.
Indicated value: 40.1 °C
